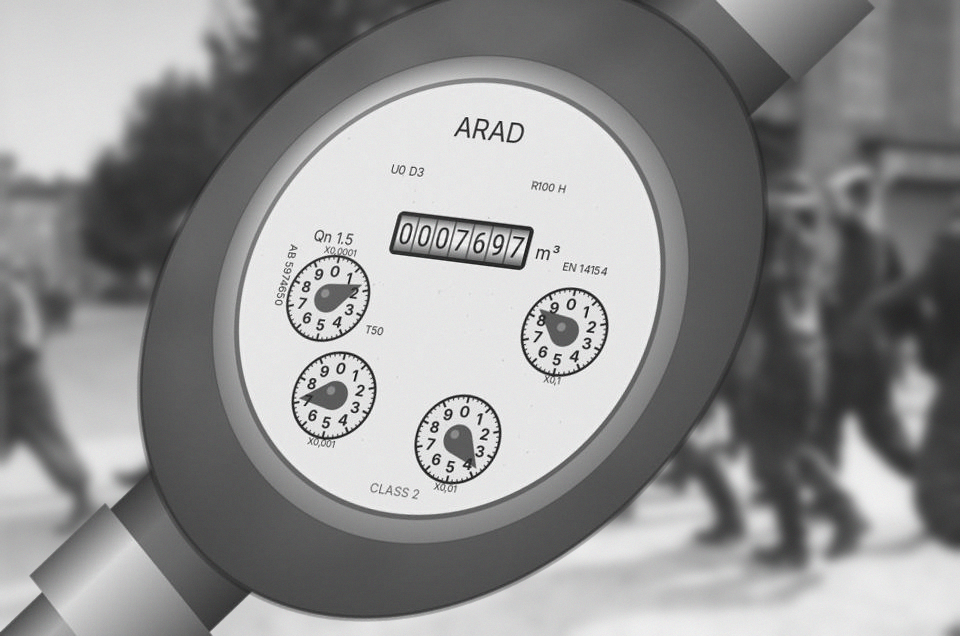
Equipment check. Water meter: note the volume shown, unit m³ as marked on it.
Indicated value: 7697.8371 m³
